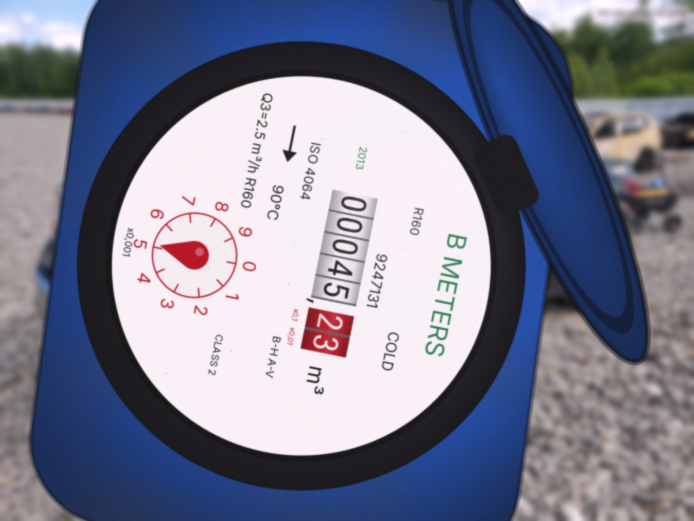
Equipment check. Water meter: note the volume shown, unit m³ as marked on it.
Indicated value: 45.235 m³
